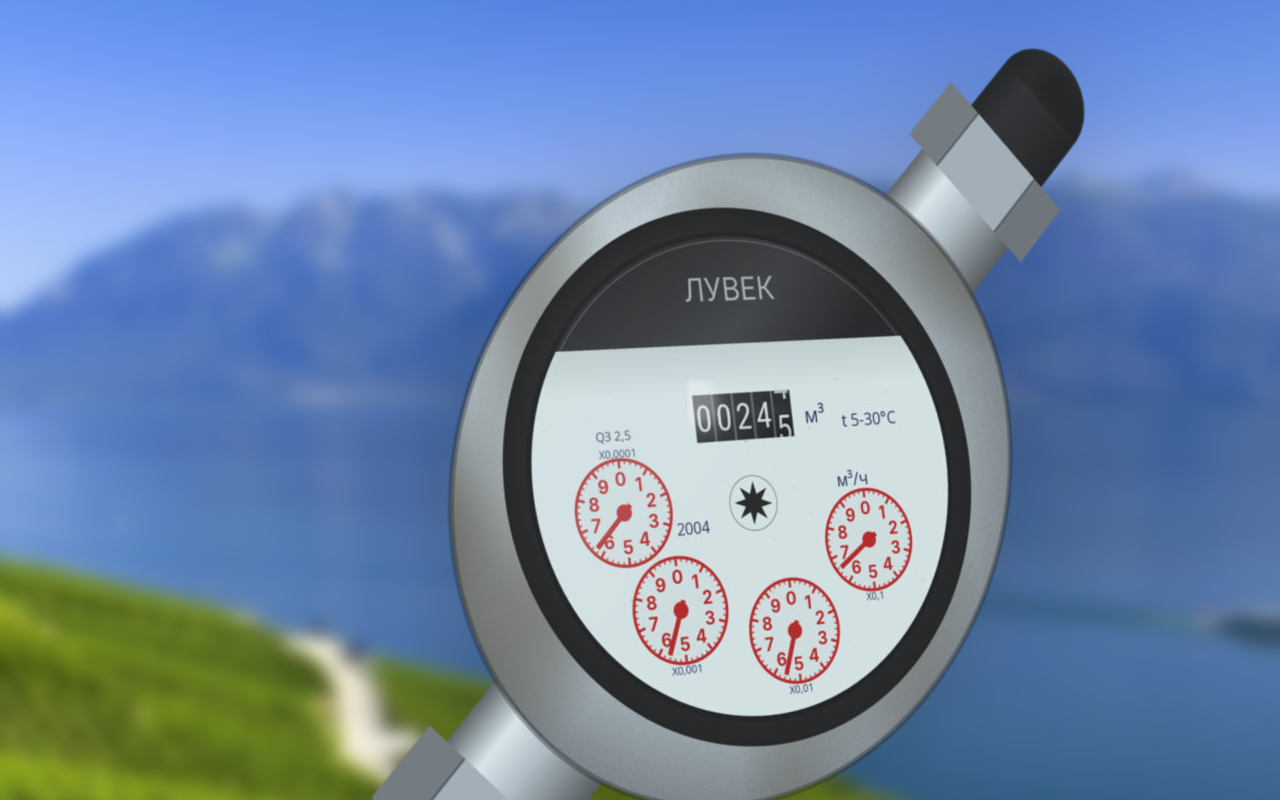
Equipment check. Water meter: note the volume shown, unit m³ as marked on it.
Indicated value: 244.6556 m³
